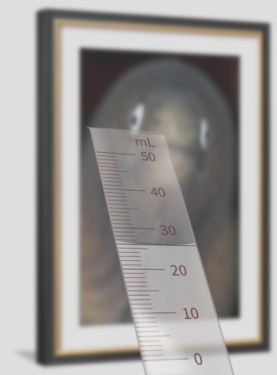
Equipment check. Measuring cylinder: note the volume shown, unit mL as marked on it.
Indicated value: 26 mL
